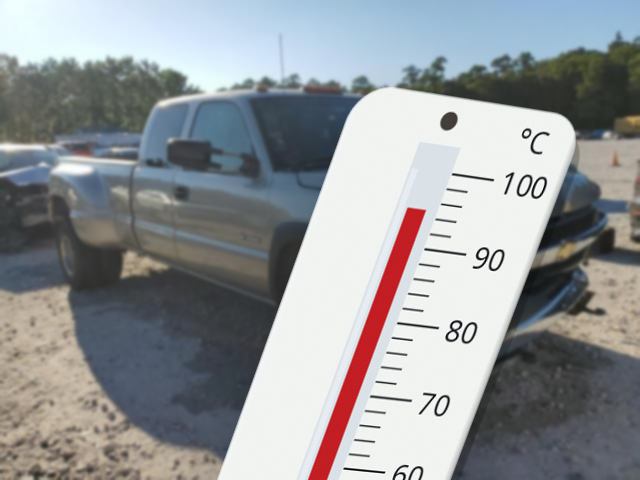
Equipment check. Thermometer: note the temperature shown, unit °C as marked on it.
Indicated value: 95 °C
